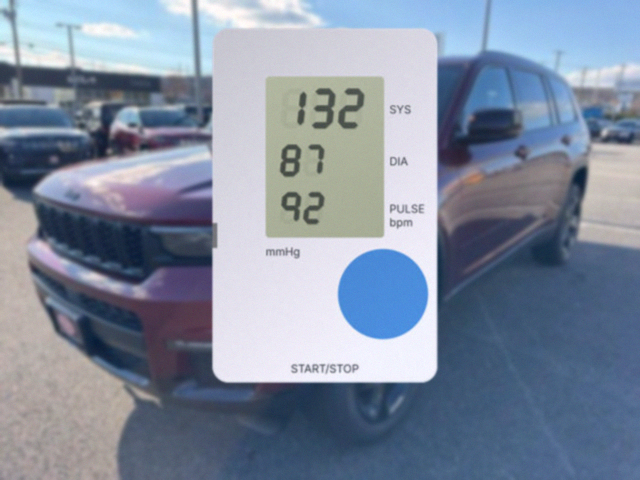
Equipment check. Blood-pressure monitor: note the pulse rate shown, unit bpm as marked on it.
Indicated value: 92 bpm
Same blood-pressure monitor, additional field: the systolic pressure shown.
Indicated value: 132 mmHg
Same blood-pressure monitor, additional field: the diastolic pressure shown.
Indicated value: 87 mmHg
